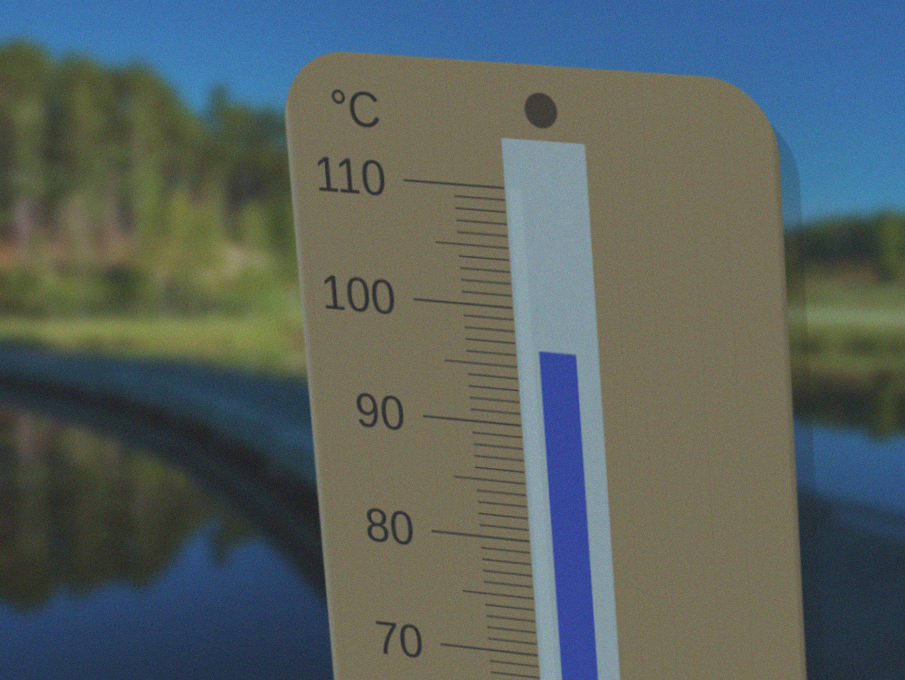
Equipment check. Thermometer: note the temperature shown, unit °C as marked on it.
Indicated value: 96.5 °C
